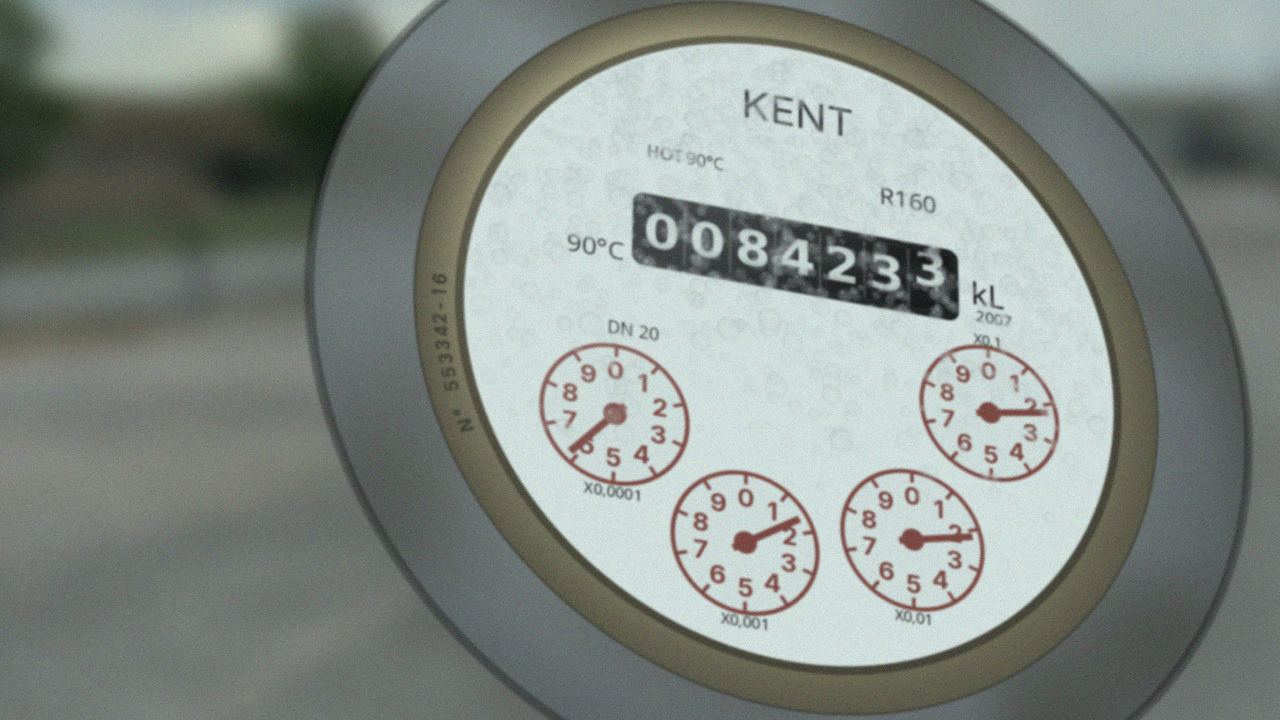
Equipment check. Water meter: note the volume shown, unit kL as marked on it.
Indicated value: 84233.2216 kL
